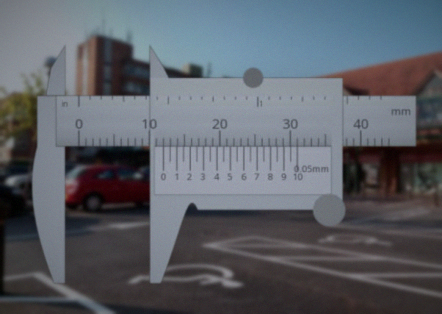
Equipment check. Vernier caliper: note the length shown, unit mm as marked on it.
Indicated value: 12.0 mm
